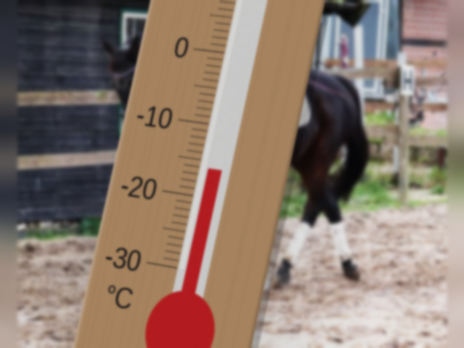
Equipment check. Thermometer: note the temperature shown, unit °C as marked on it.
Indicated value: -16 °C
